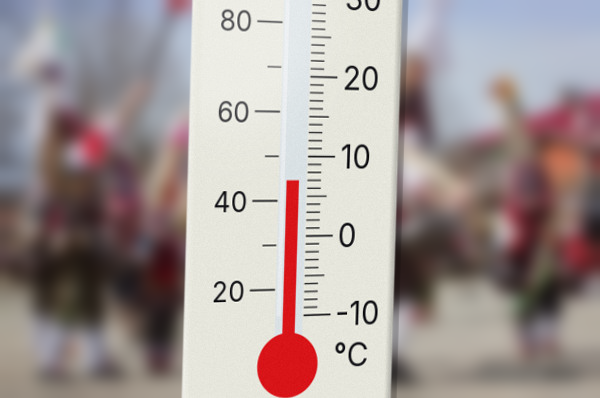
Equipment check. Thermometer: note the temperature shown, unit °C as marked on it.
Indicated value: 7 °C
